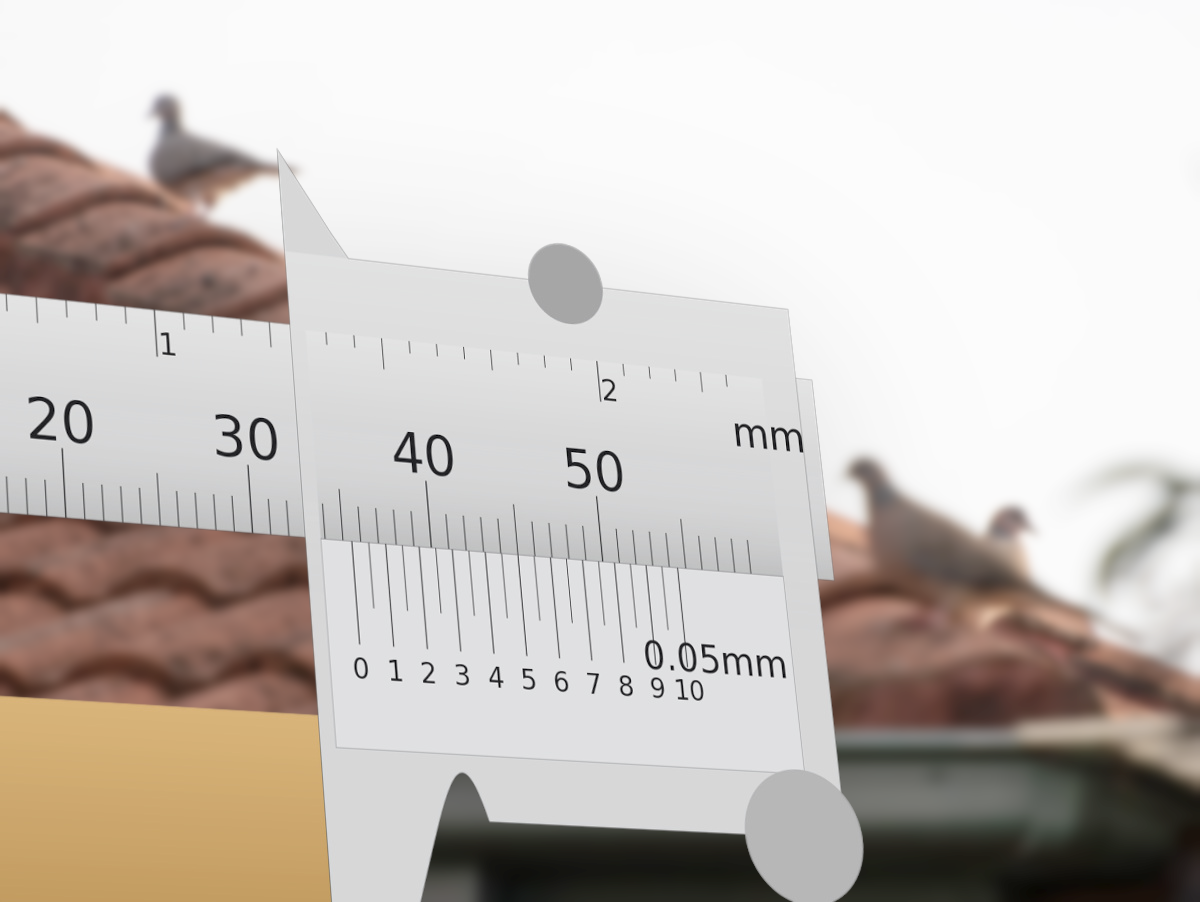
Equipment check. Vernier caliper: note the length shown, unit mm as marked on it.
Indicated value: 35.5 mm
